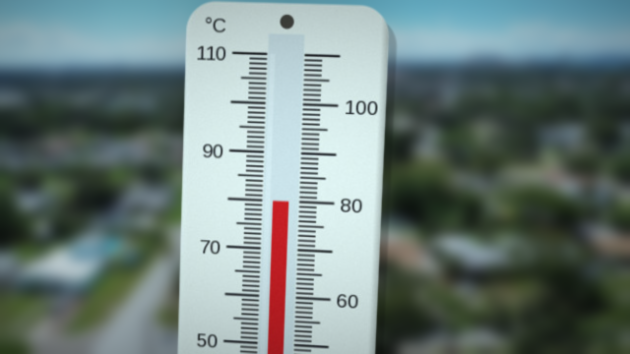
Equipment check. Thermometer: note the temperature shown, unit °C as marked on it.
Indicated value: 80 °C
